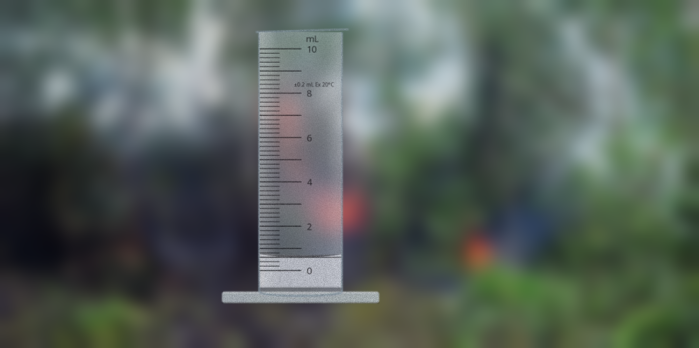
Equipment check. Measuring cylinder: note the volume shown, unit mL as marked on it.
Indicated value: 0.6 mL
